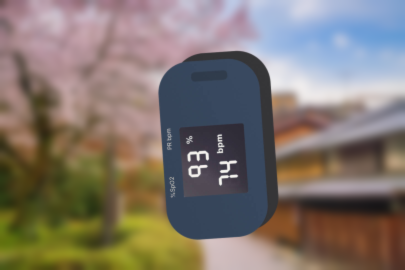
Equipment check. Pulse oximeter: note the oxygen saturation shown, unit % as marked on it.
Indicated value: 93 %
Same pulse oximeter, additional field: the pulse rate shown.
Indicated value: 74 bpm
